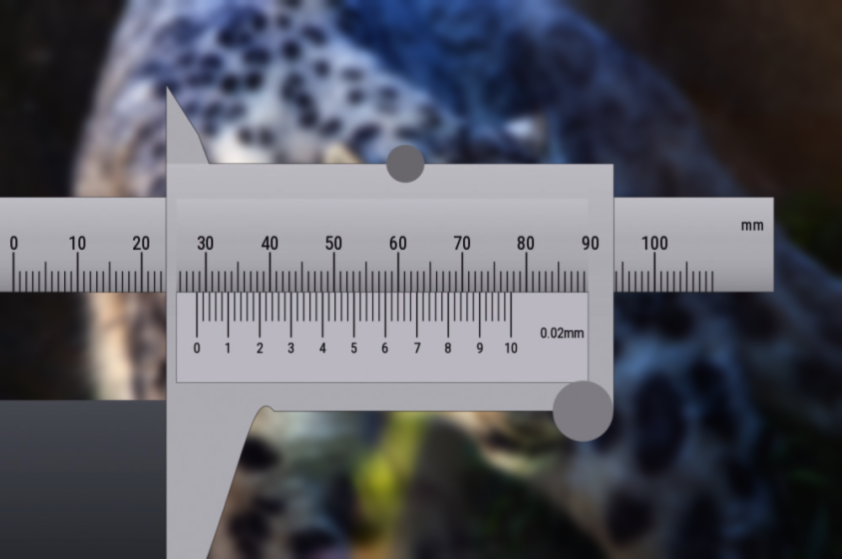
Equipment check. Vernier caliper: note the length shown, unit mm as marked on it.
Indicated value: 28.6 mm
